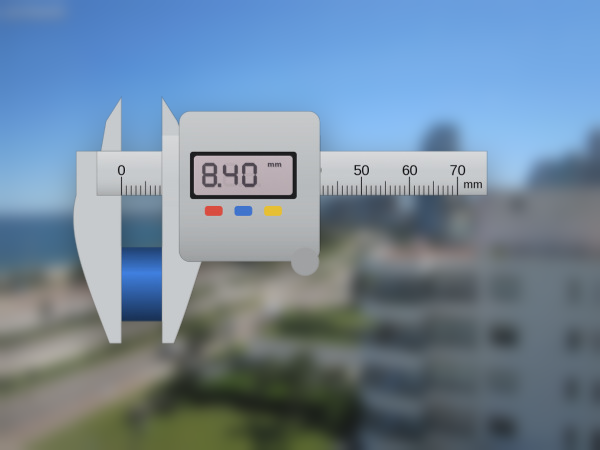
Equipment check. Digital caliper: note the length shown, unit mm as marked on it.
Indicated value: 8.40 mm
